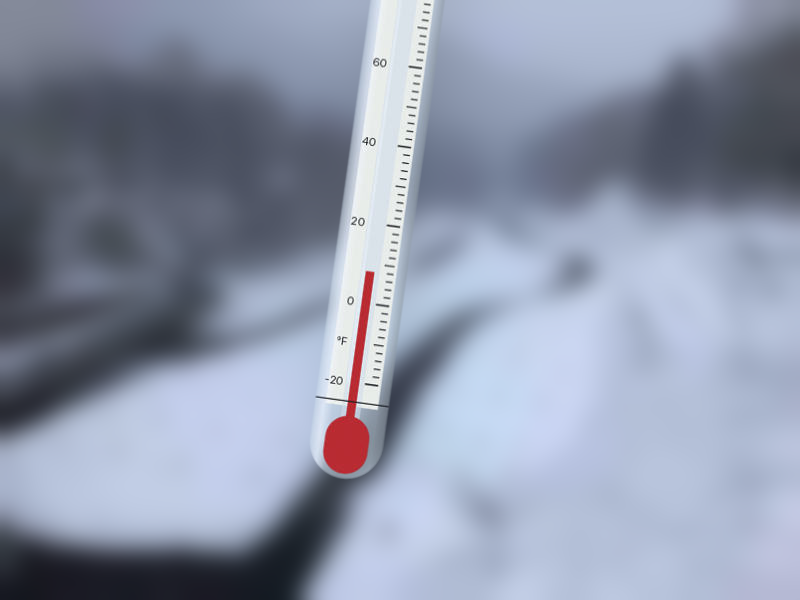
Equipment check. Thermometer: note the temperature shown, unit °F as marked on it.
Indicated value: 8 °F
